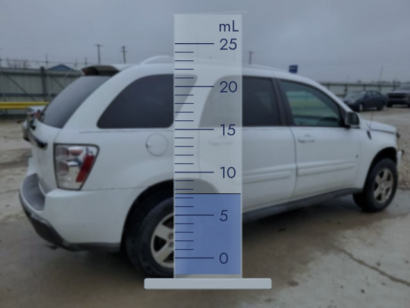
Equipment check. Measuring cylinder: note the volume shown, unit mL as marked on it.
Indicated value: 7.5 mL
